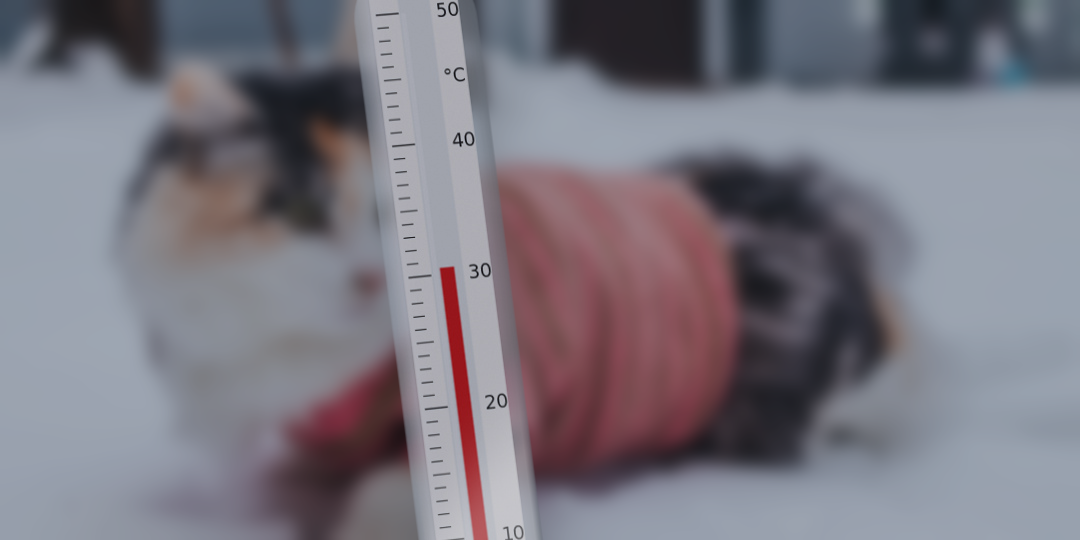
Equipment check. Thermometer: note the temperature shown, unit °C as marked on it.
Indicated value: 30.5 °C
